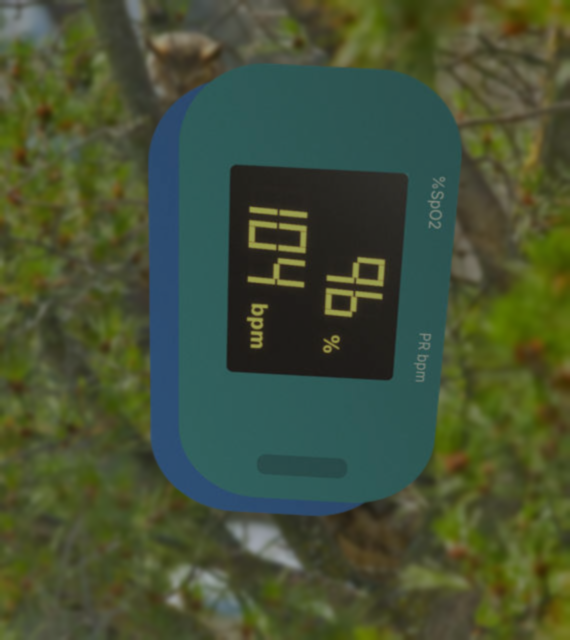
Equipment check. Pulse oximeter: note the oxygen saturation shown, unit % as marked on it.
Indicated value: 96 %
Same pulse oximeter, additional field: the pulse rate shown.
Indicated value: 104 bpm
